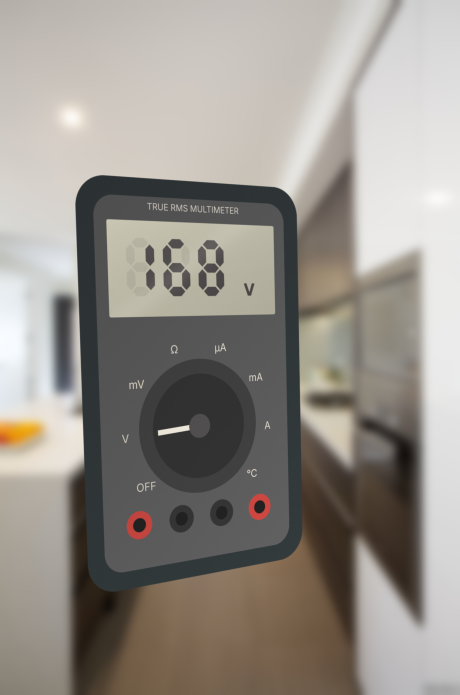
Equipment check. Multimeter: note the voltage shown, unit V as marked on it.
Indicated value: 168 V
